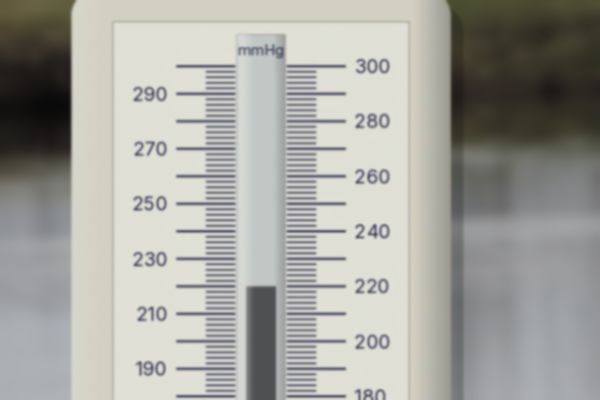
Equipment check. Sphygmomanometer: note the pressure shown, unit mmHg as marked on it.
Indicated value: 220 mmHg
